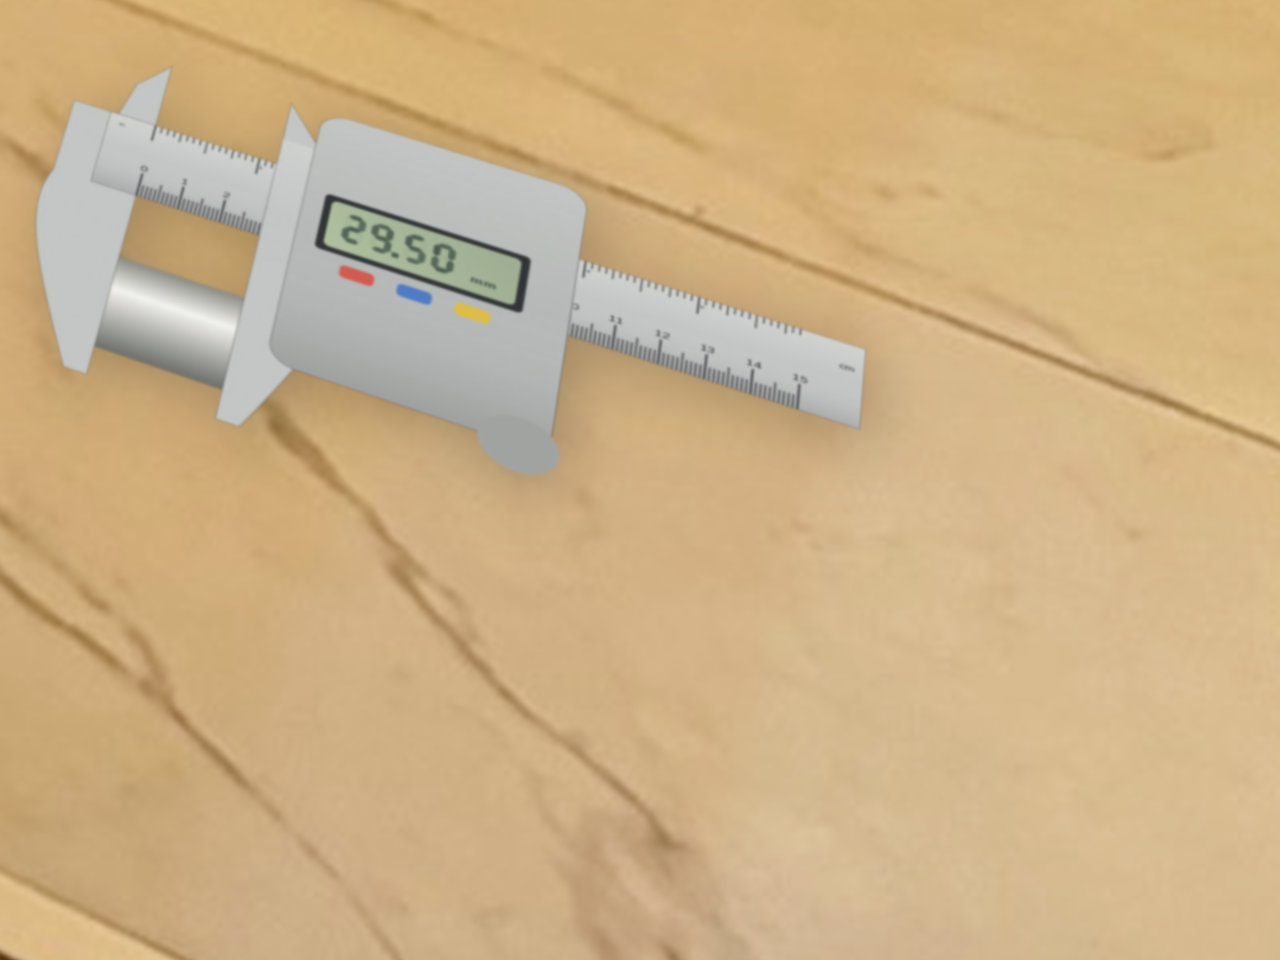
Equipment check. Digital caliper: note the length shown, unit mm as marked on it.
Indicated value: 29.50 mm
